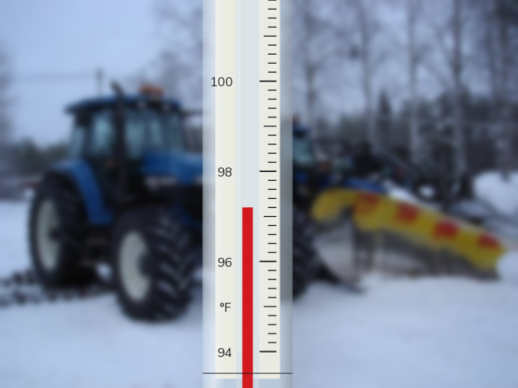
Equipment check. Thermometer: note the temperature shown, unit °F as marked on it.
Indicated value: 97.2 °F
